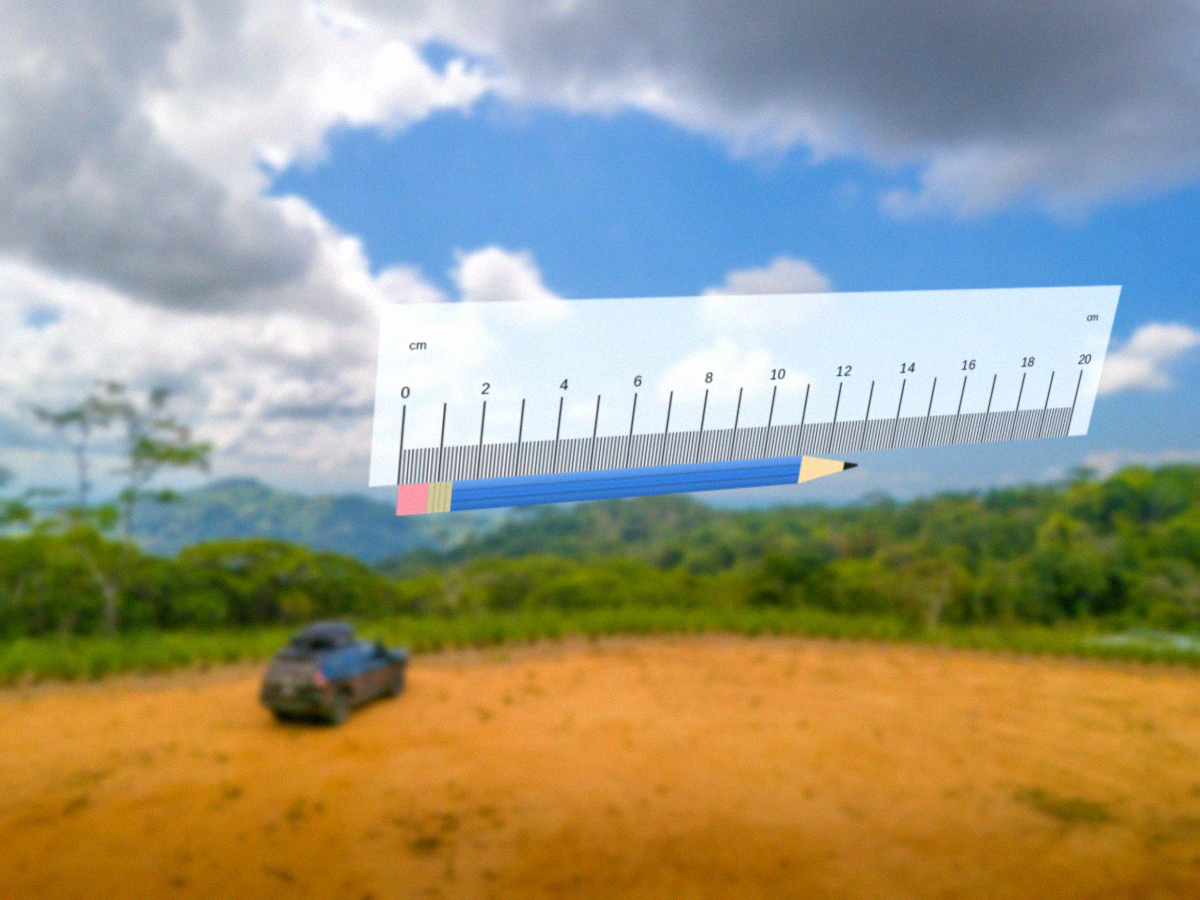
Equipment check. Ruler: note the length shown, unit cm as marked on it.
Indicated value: 13 cm
